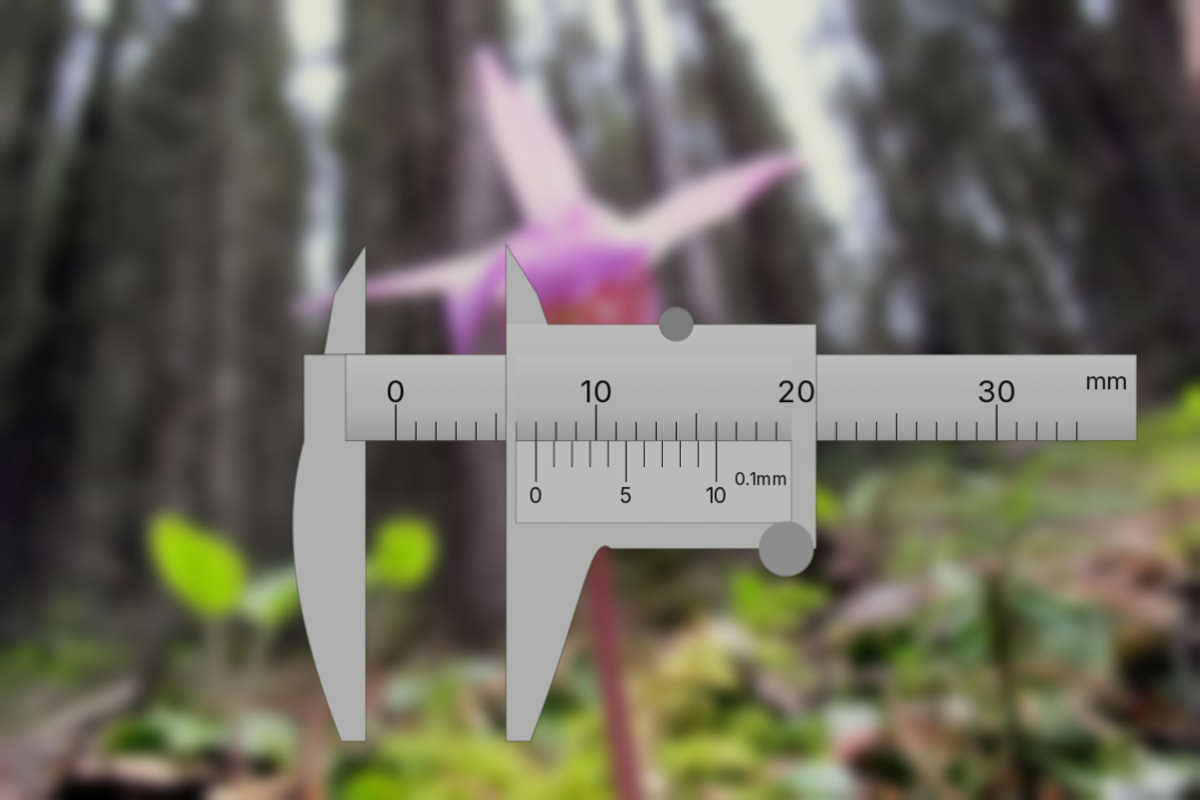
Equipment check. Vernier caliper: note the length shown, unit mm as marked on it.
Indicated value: 7.0 mm
